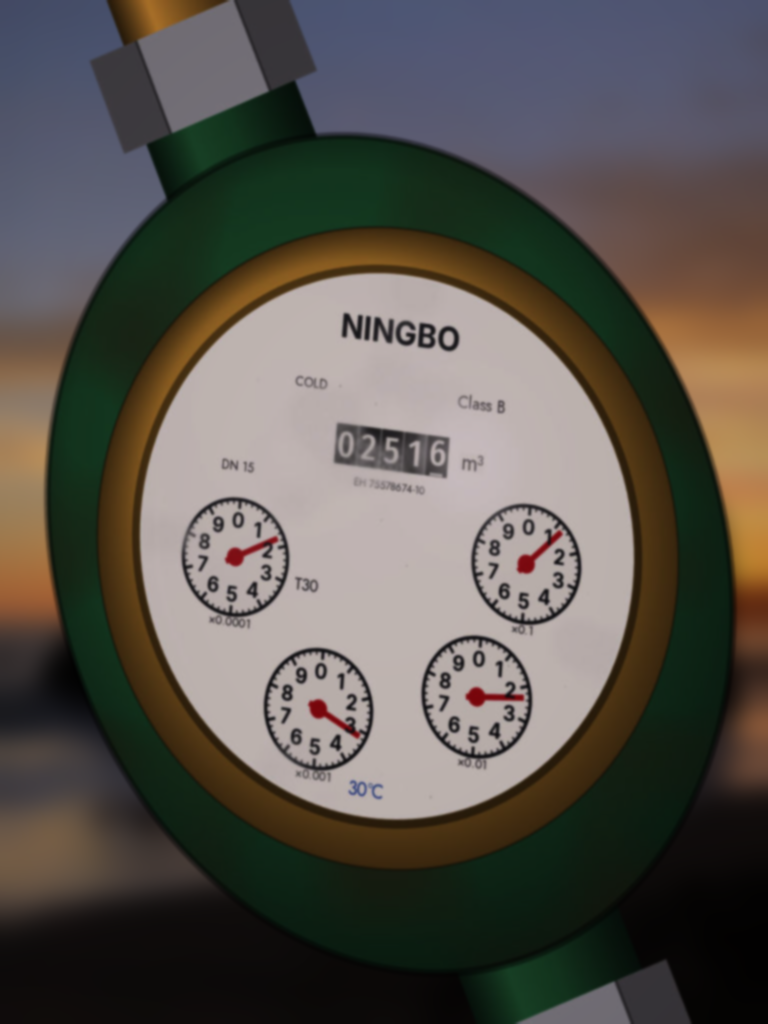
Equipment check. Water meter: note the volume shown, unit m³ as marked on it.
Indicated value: 2516.1231 m³
